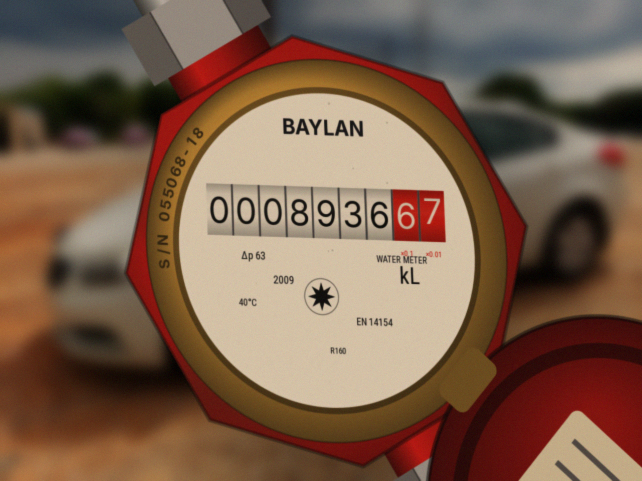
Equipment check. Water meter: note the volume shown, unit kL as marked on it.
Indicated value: 8936.67 kL
